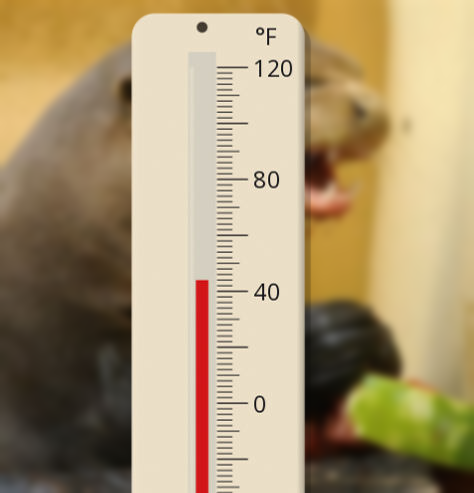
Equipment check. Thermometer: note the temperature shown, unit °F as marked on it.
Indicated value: 44 °F
